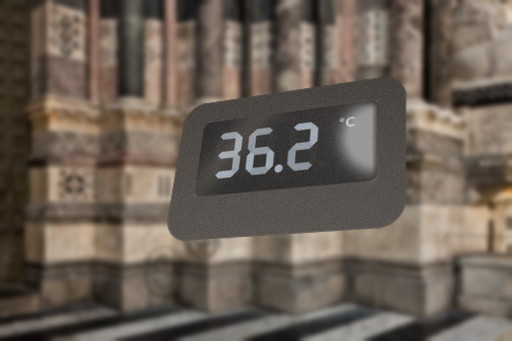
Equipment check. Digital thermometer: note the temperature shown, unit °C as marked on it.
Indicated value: 36.2 °C
